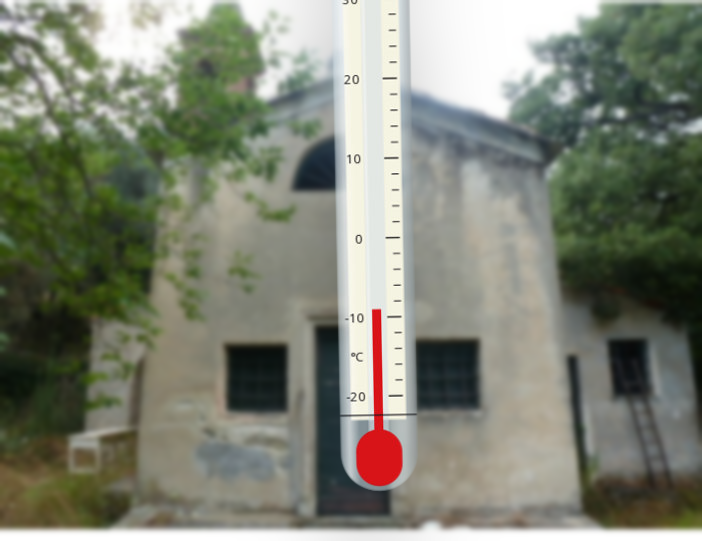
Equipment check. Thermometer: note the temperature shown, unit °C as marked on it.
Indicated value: -9 °C
